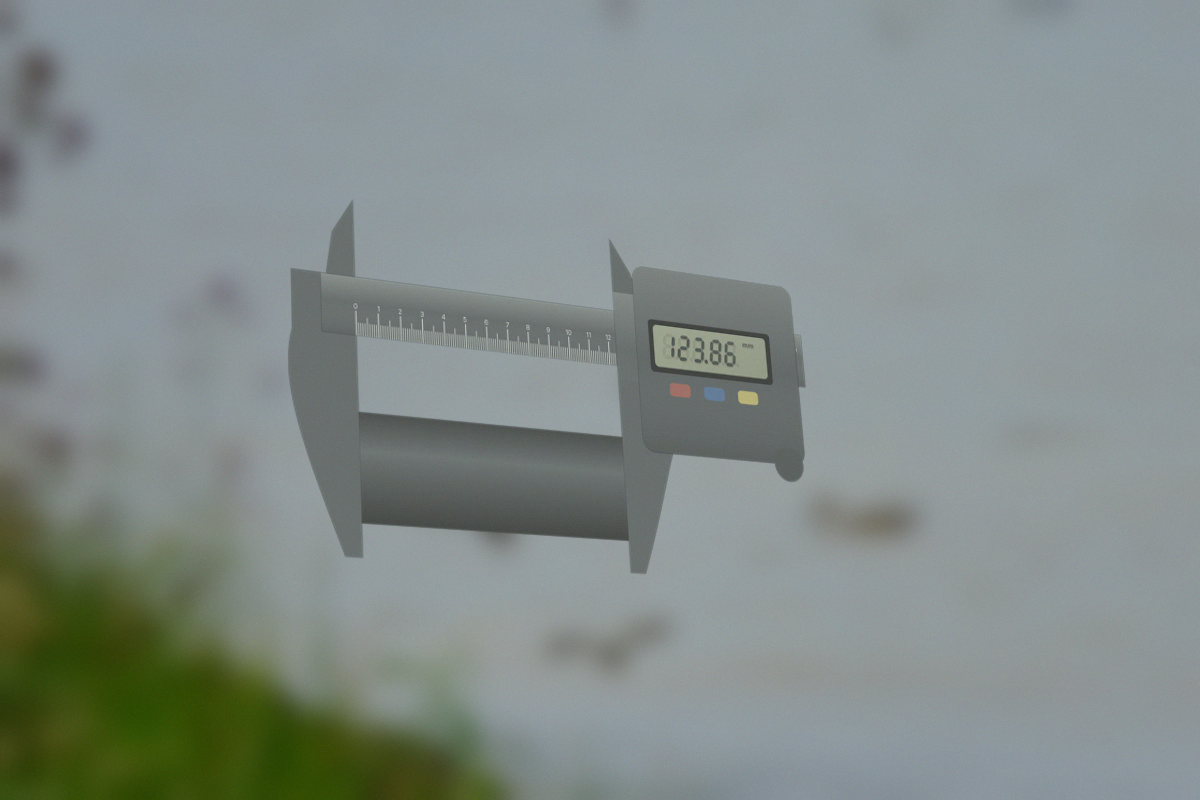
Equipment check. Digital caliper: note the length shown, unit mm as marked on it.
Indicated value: 123.86 mm
